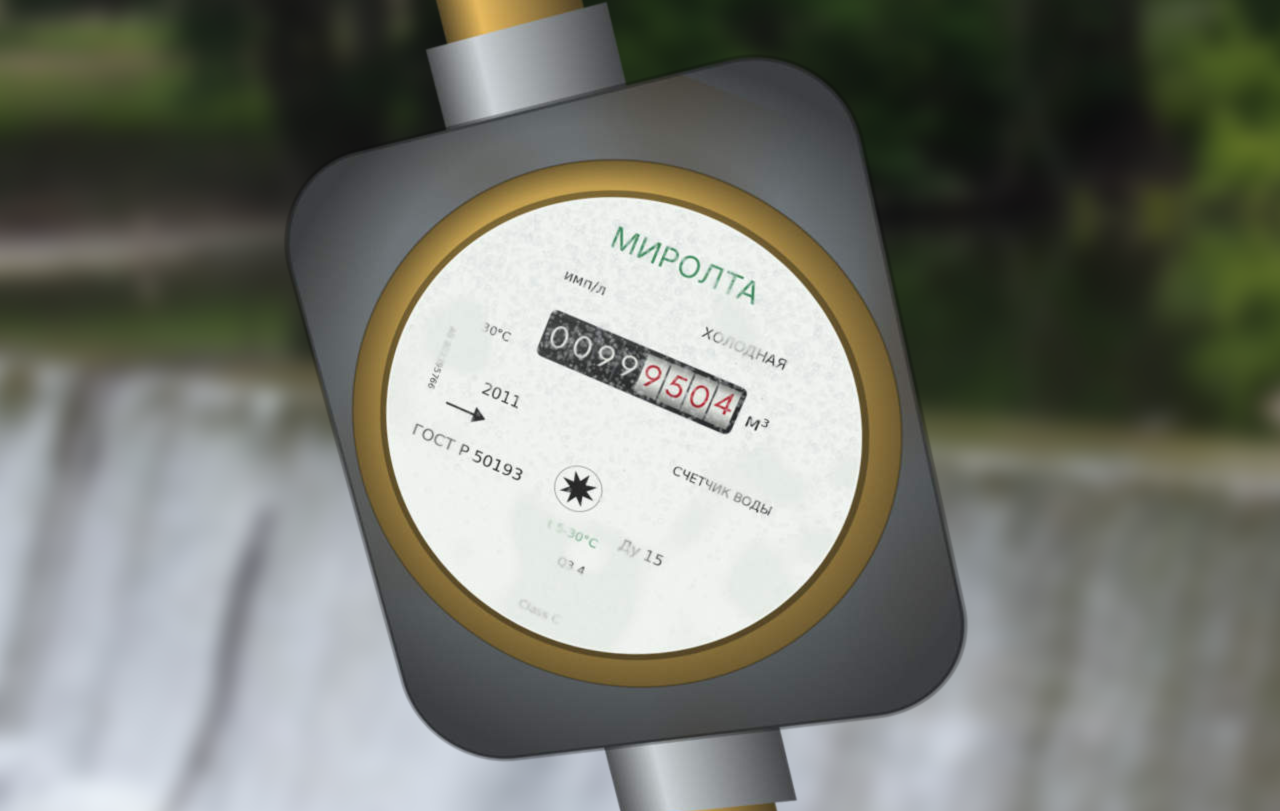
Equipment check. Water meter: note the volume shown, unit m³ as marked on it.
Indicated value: 99.9504 m³
